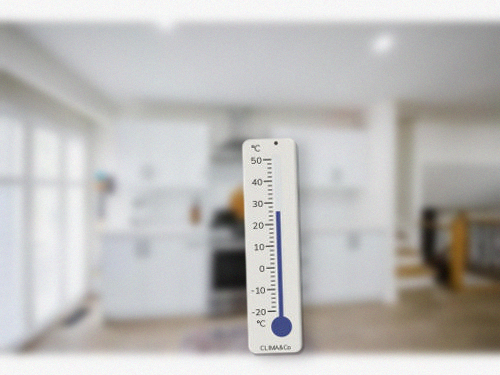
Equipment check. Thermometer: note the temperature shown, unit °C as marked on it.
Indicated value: 26 °C
